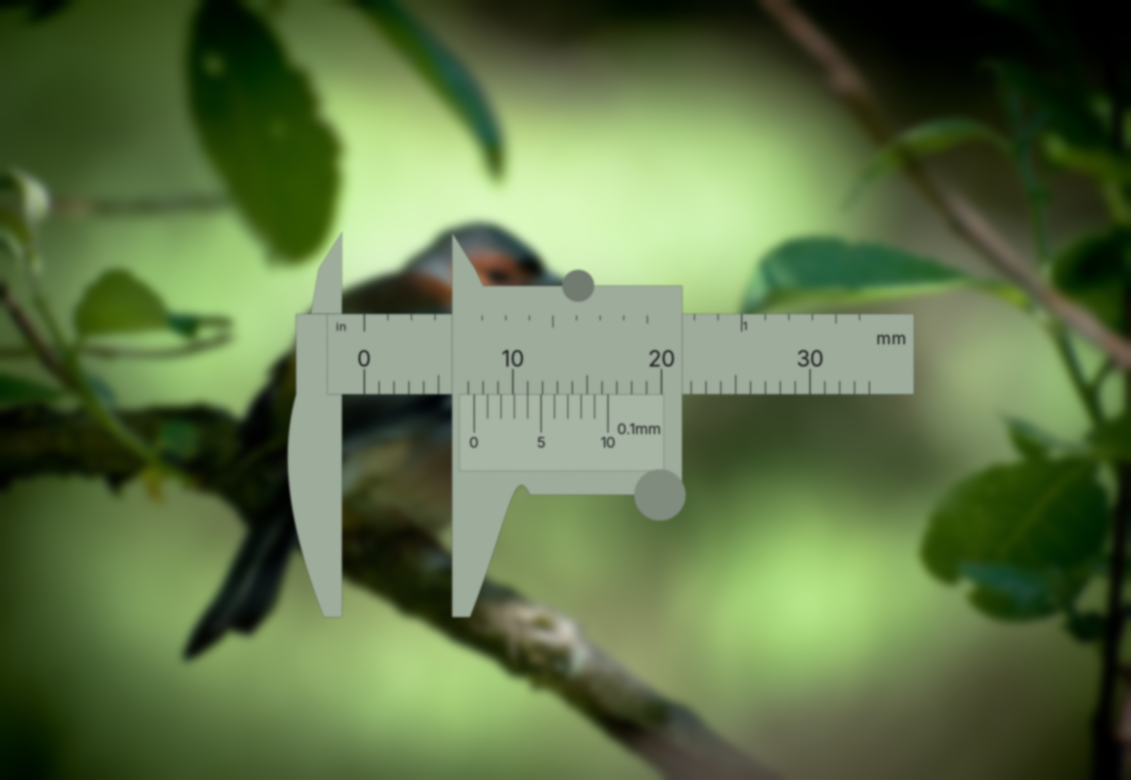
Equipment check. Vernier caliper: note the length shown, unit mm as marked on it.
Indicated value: 7.4 mm
